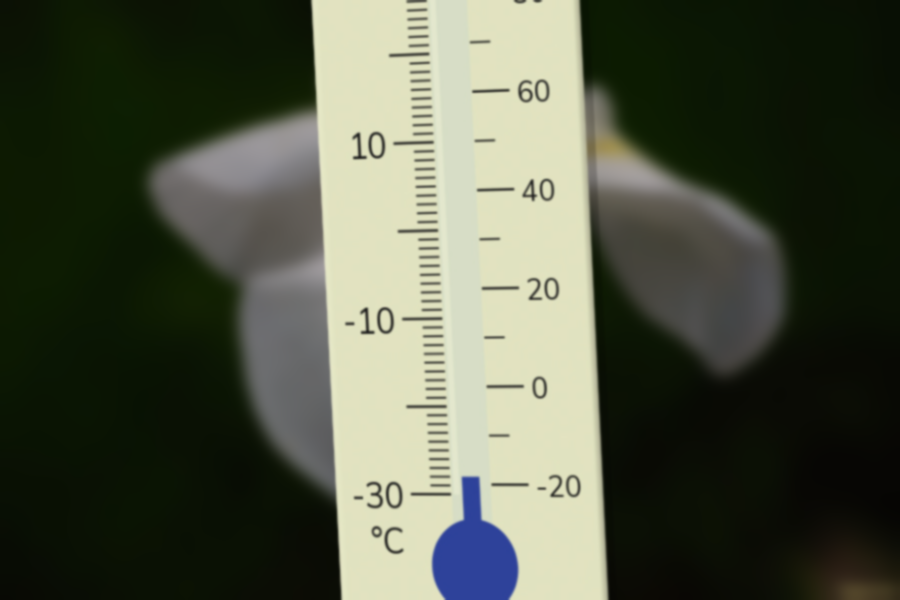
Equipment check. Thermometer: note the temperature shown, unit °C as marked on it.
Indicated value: -28 °C
